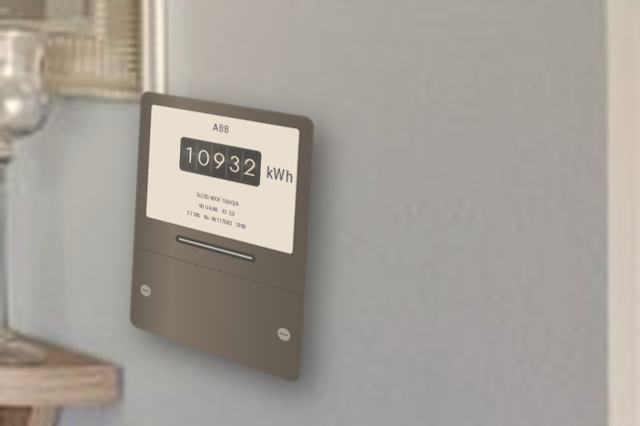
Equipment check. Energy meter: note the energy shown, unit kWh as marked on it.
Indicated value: 10932 kWh
